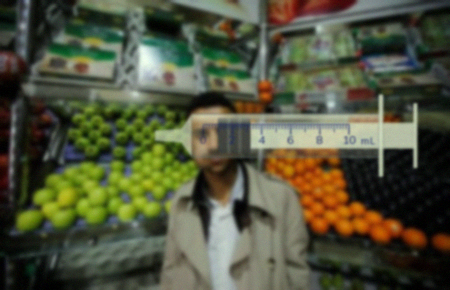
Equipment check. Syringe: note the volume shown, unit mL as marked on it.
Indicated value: 1 mL
